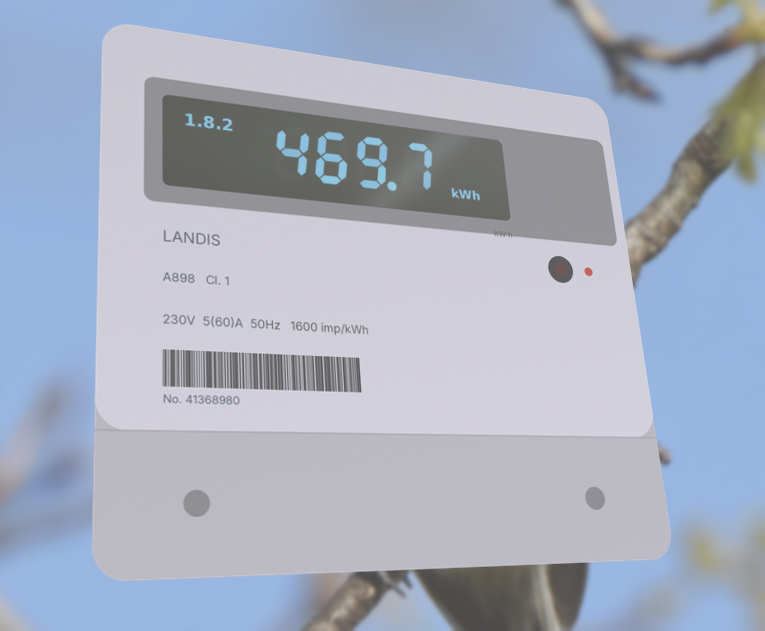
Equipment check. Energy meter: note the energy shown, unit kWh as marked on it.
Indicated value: 469.7 kWh
